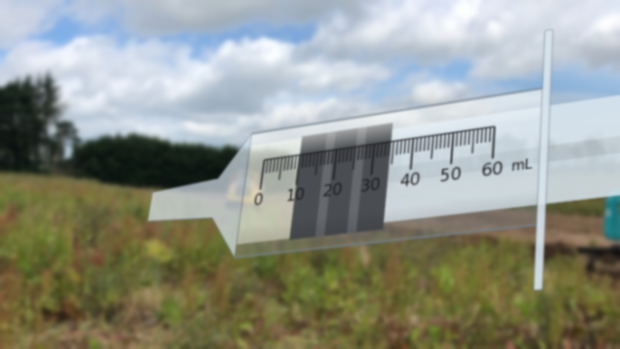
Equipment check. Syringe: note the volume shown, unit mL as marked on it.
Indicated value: 10 mL
